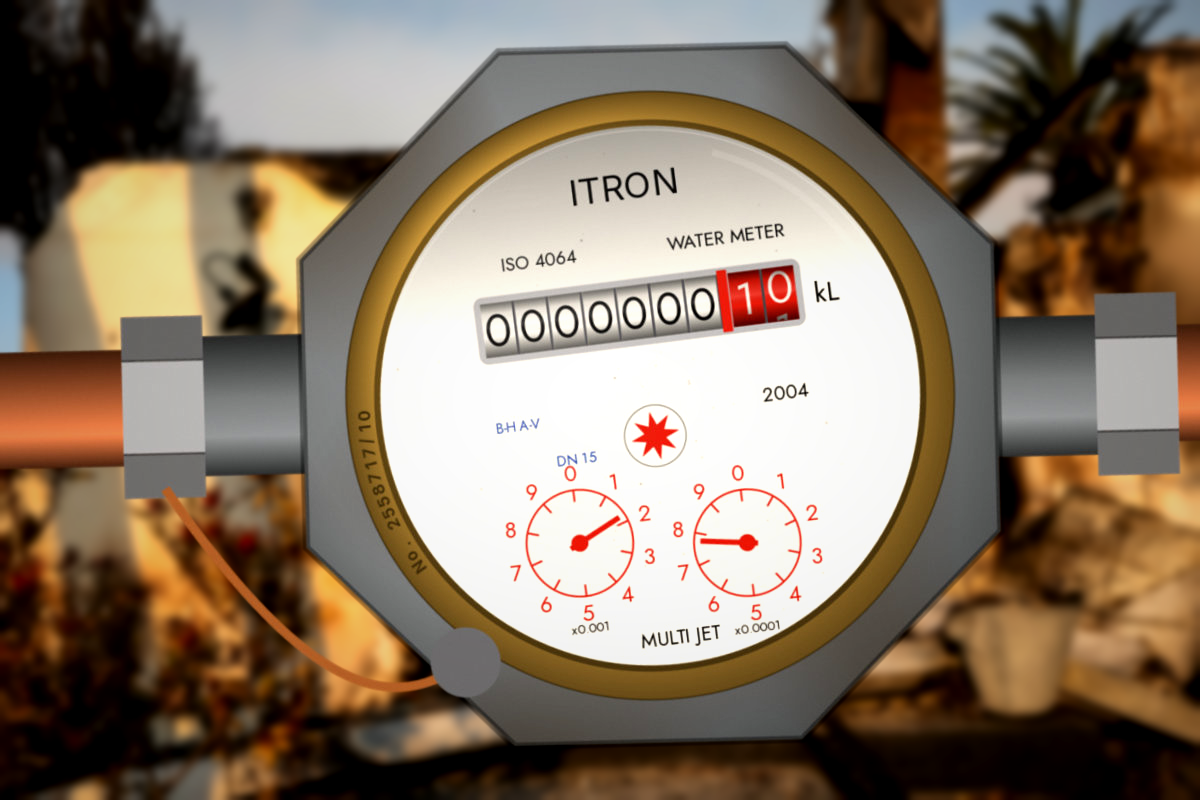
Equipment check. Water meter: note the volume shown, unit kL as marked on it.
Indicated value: 0.1017 kL
